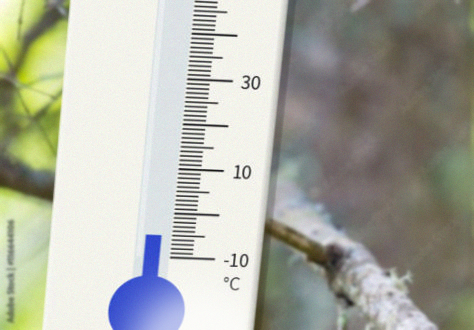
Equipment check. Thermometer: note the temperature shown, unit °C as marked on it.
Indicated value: -5 °C
